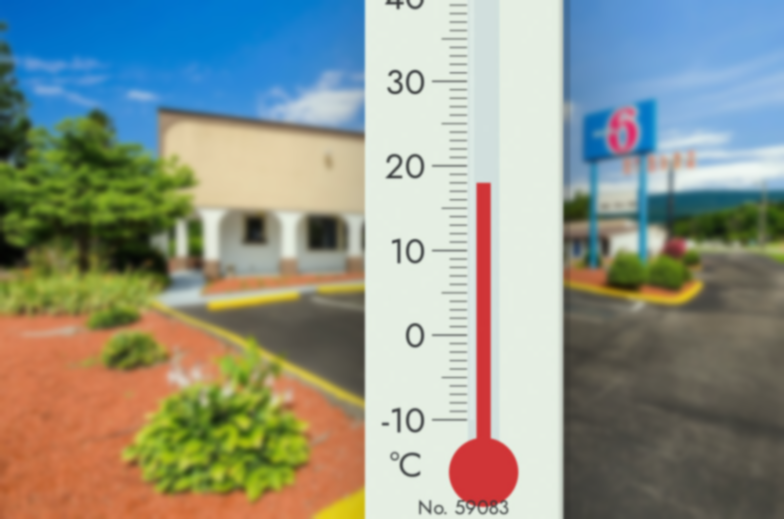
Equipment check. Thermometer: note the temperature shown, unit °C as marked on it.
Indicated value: 18 °C
